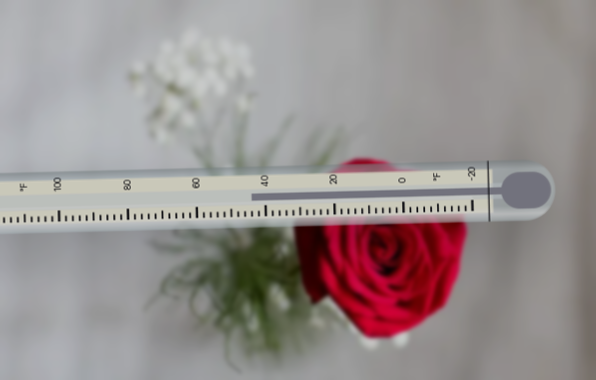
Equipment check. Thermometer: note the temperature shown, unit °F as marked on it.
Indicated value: 44 °F
